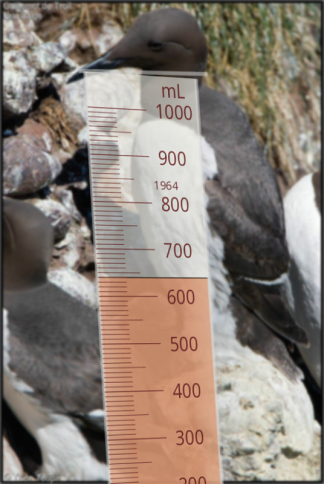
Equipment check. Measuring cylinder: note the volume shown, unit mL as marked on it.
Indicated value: 640 mL
